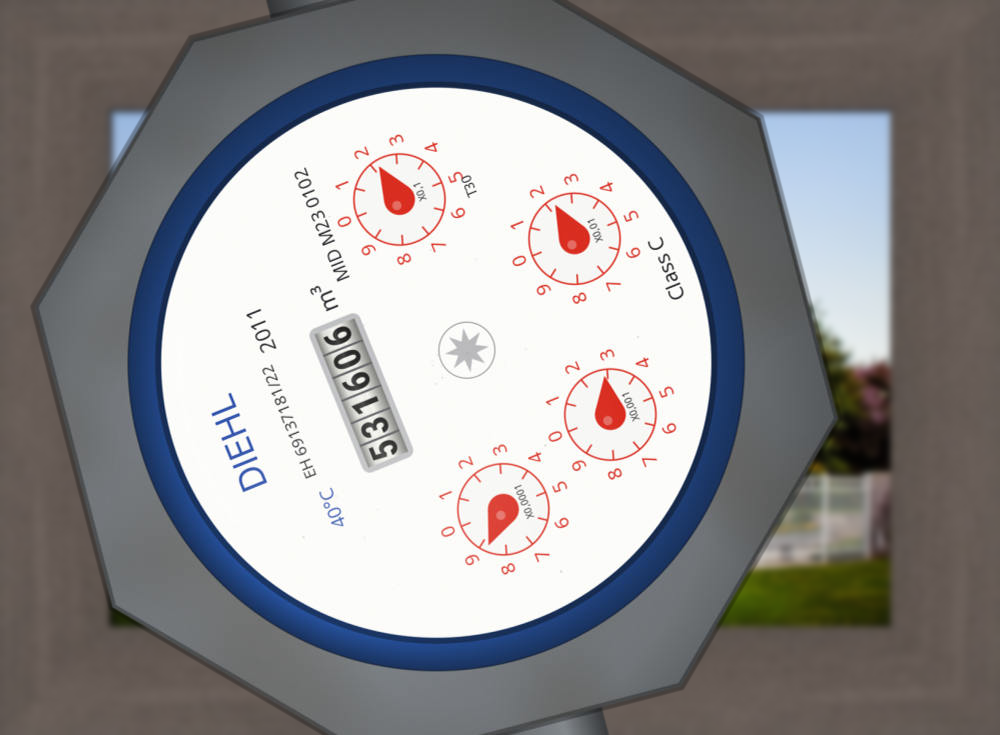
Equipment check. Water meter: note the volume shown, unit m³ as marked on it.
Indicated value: 531606.2228 m³
